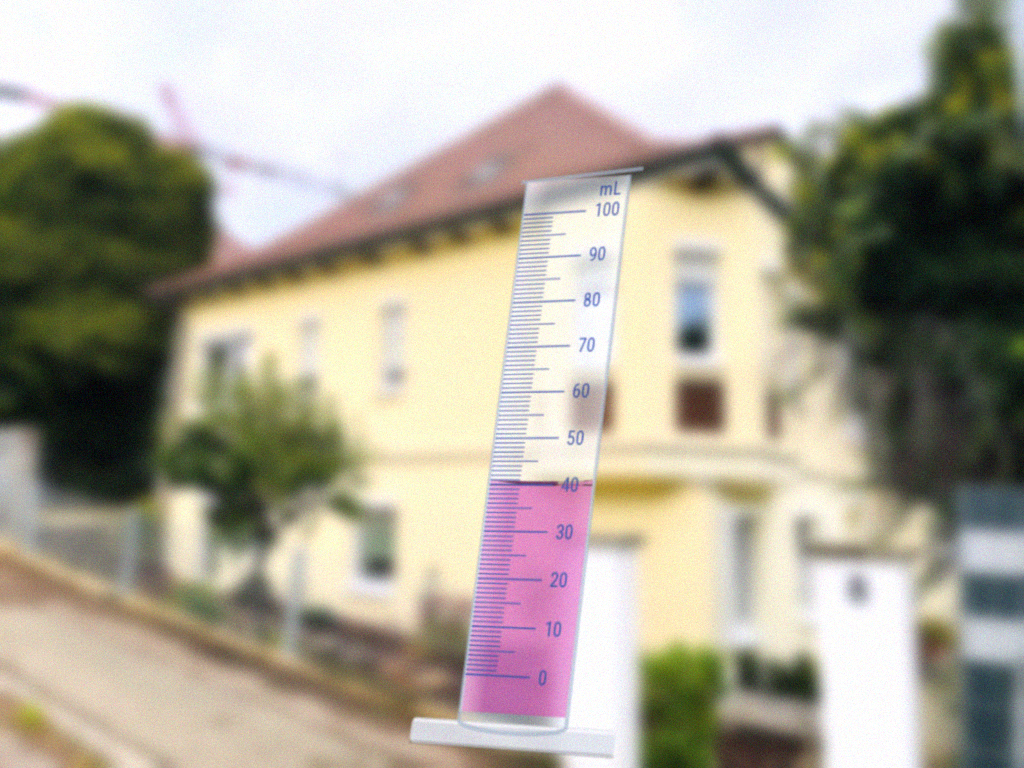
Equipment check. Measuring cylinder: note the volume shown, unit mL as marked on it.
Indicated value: 40 mL
